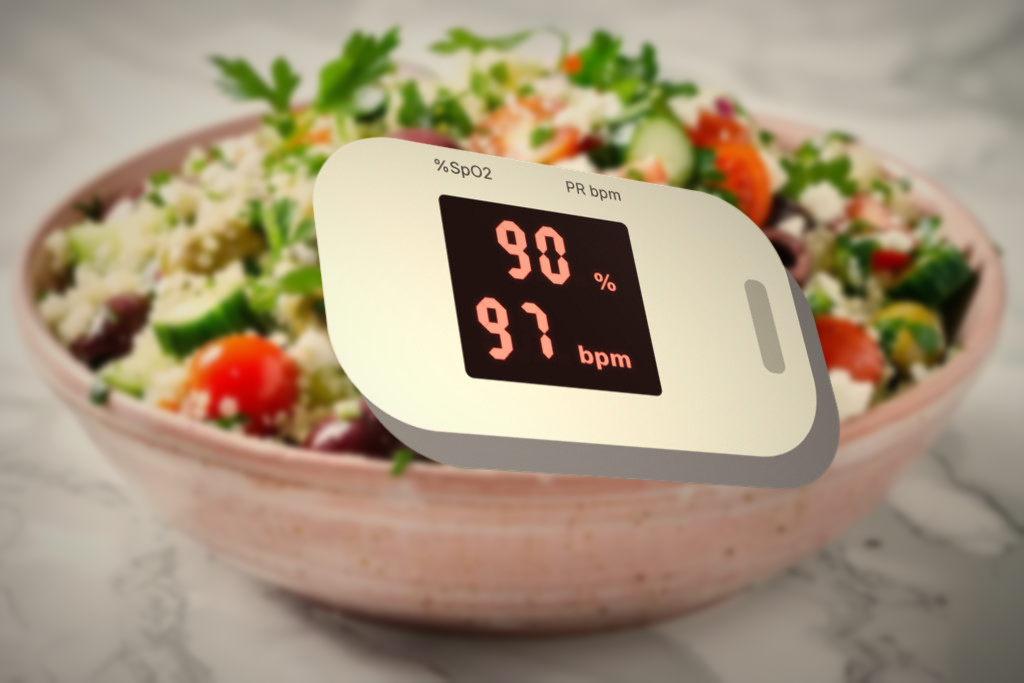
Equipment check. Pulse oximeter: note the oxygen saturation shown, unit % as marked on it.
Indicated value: 90 %
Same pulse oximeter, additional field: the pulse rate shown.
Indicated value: 97 bpm
